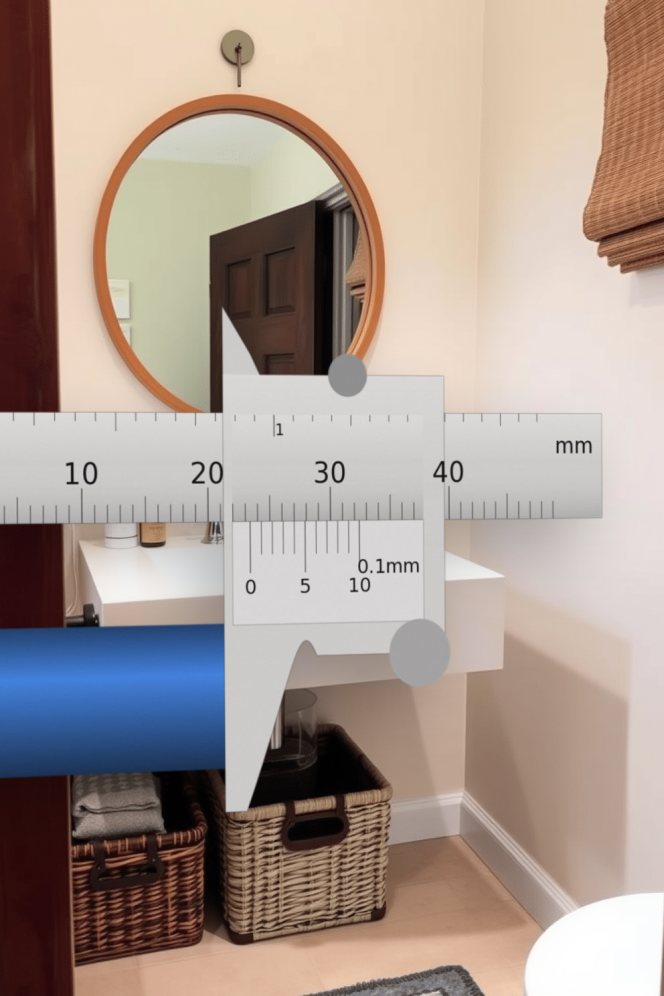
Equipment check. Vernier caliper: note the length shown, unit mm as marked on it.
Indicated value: 23.4 mm
